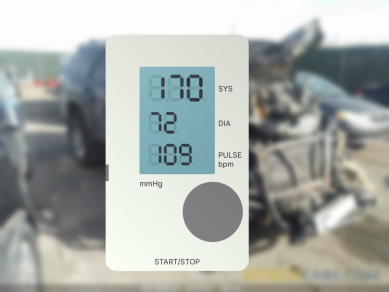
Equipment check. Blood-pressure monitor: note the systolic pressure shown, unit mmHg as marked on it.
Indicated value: 170 mmHg
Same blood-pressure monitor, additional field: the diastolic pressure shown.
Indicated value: 72 mmHg
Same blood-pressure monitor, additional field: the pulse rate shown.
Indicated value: 109 bpm
